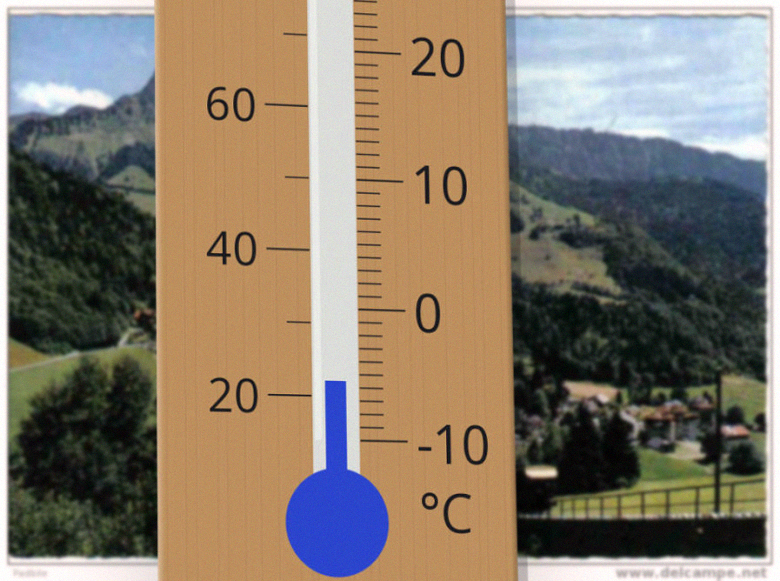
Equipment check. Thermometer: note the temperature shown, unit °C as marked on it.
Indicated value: -5.5 °C
